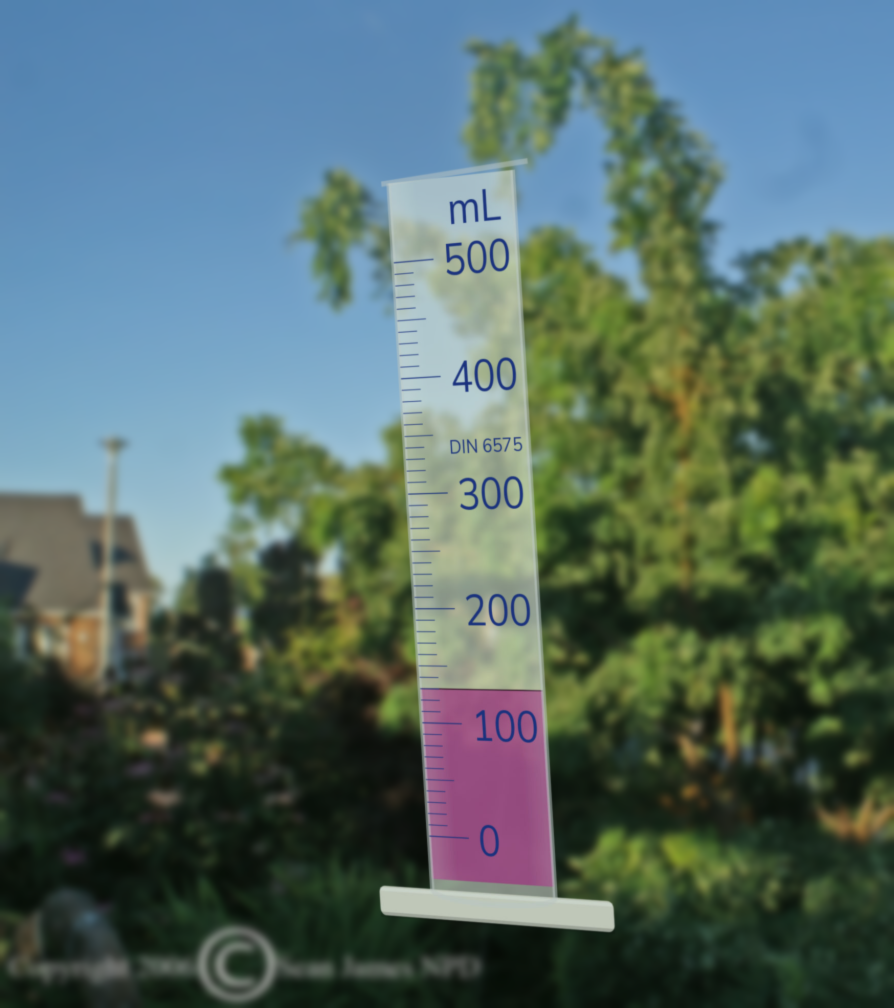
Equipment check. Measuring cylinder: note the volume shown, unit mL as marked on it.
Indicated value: 130 mL
